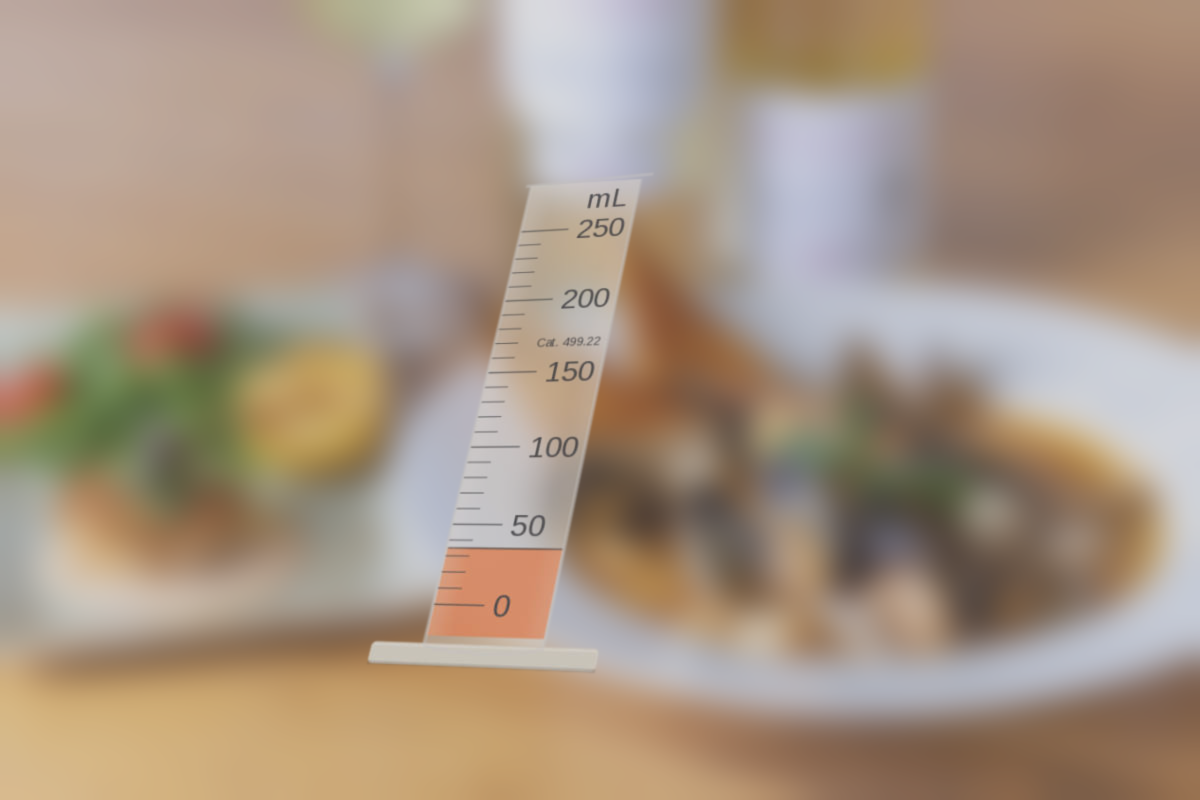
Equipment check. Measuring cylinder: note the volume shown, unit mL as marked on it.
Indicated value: 35 mL
